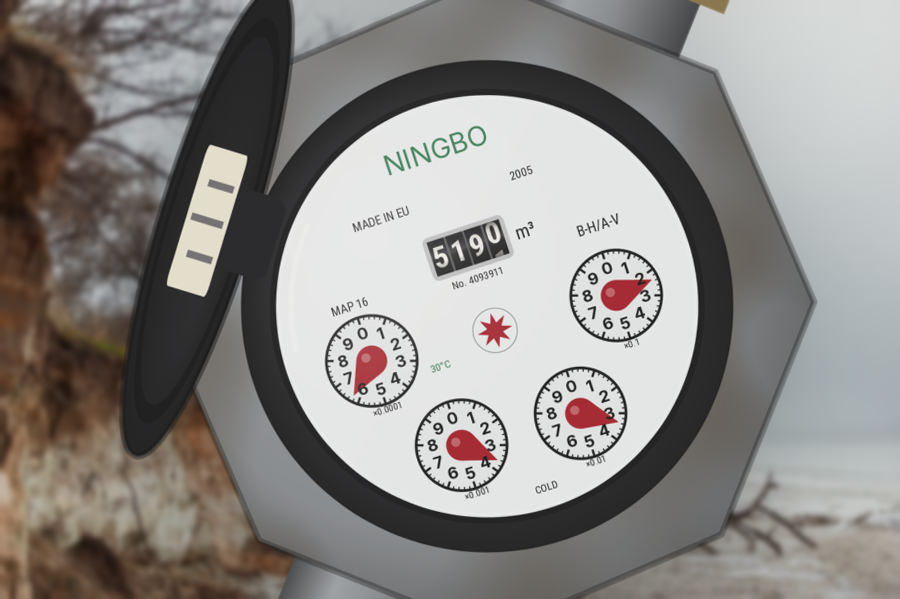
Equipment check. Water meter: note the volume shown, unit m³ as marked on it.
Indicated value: 5190.2336 m³
